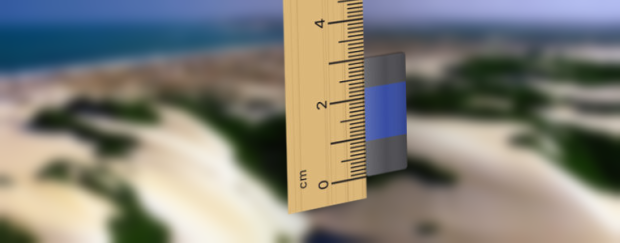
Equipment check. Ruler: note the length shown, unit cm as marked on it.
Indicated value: 3 cm
